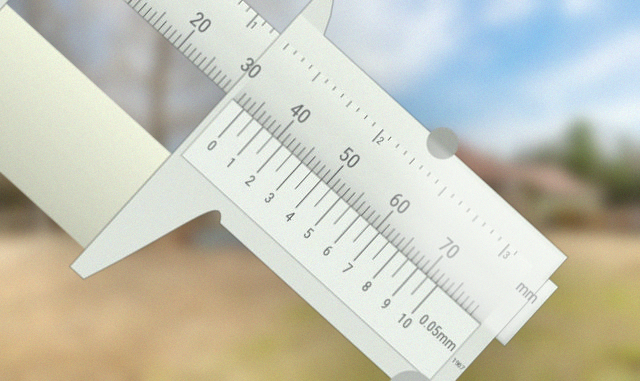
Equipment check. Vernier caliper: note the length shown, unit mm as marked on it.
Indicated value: 33.4 mm
